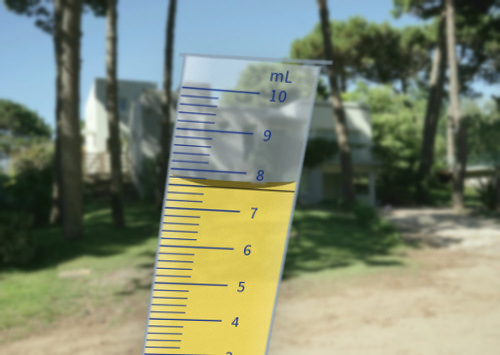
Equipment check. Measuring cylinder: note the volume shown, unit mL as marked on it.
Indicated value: 7.6 mL
